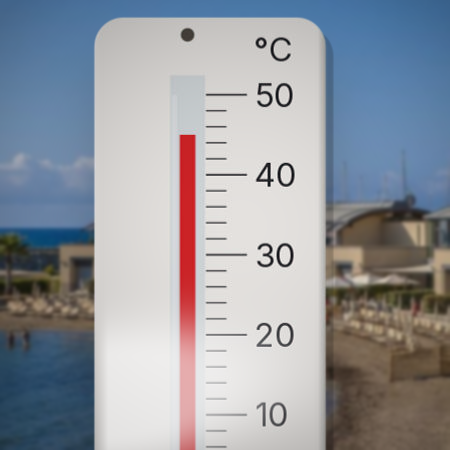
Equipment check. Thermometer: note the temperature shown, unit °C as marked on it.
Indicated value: 45 °C
